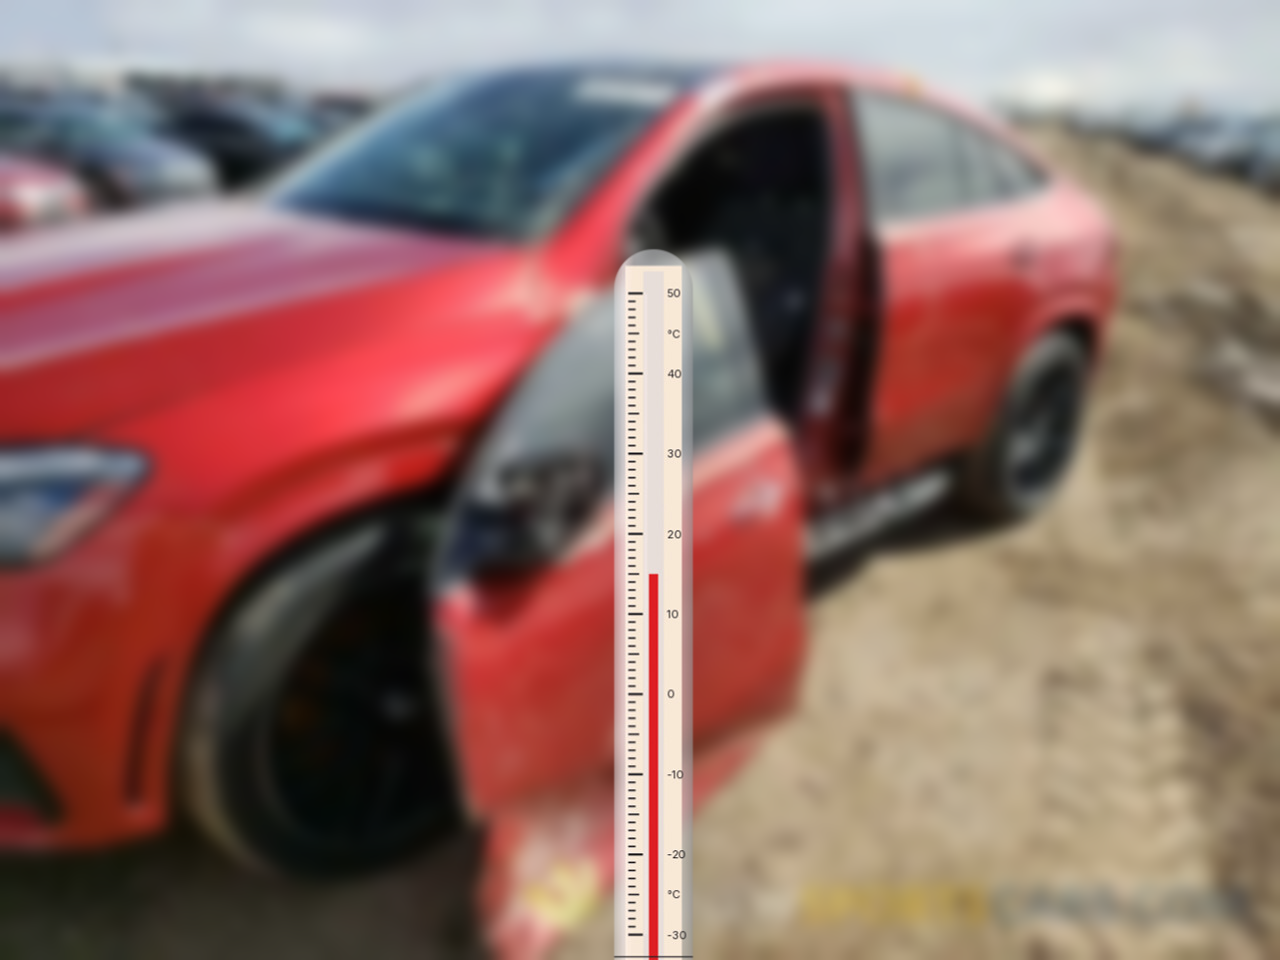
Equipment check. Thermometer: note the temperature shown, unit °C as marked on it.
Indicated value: 15 °C
